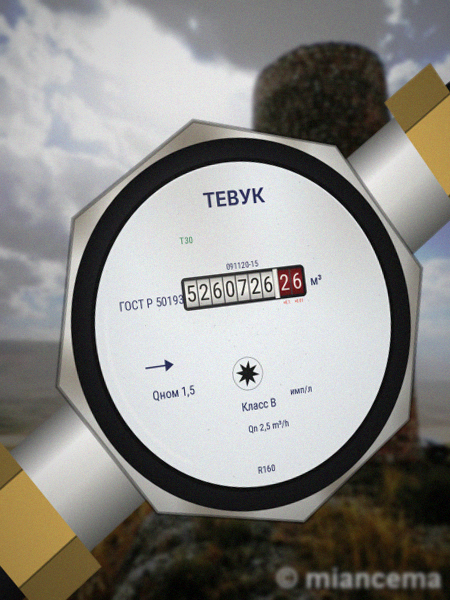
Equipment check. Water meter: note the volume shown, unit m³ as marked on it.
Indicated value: 5260726.26 m³
